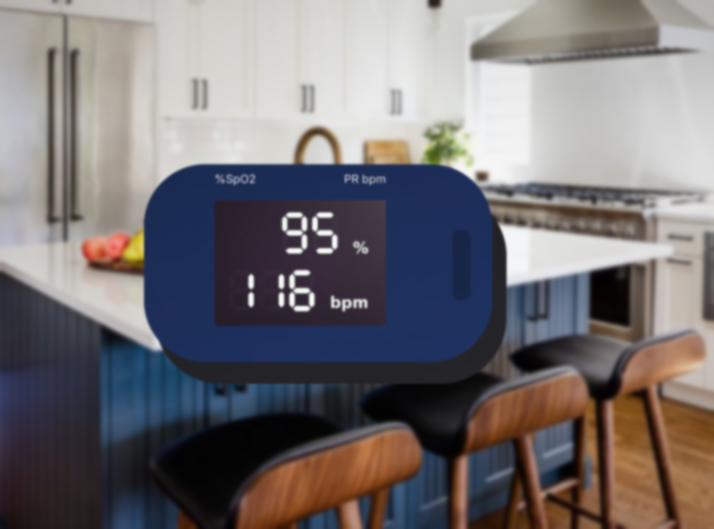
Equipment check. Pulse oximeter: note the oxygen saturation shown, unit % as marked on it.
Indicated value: 95 %
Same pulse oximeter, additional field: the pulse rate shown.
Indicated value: 116 bpm
